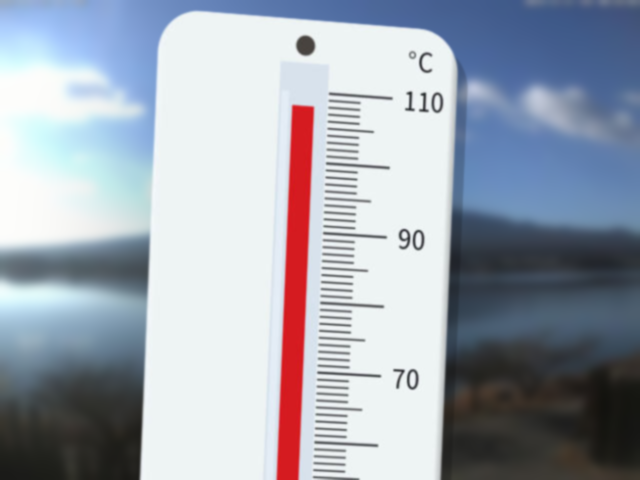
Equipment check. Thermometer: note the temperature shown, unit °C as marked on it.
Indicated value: 108 °C
